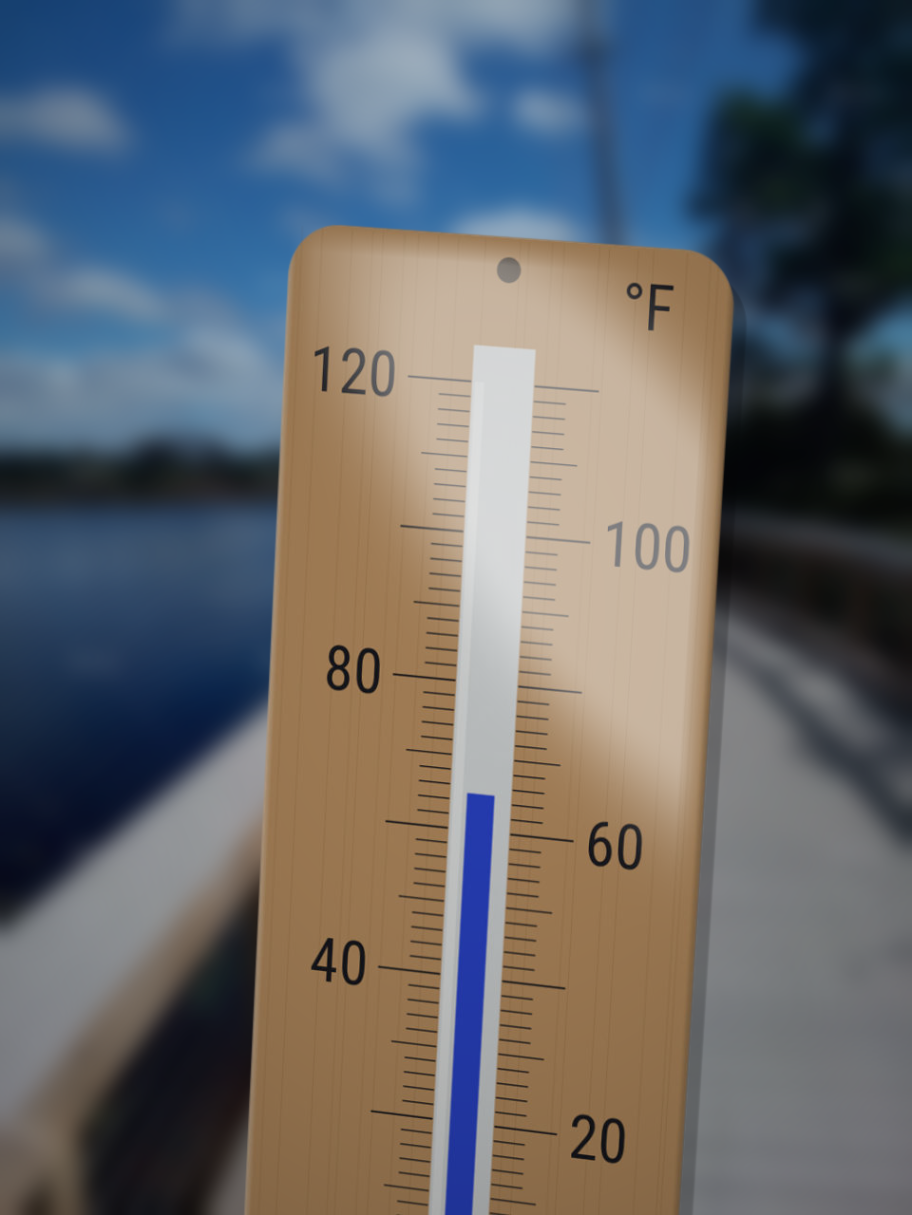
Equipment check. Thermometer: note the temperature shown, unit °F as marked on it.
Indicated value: 65 °F
